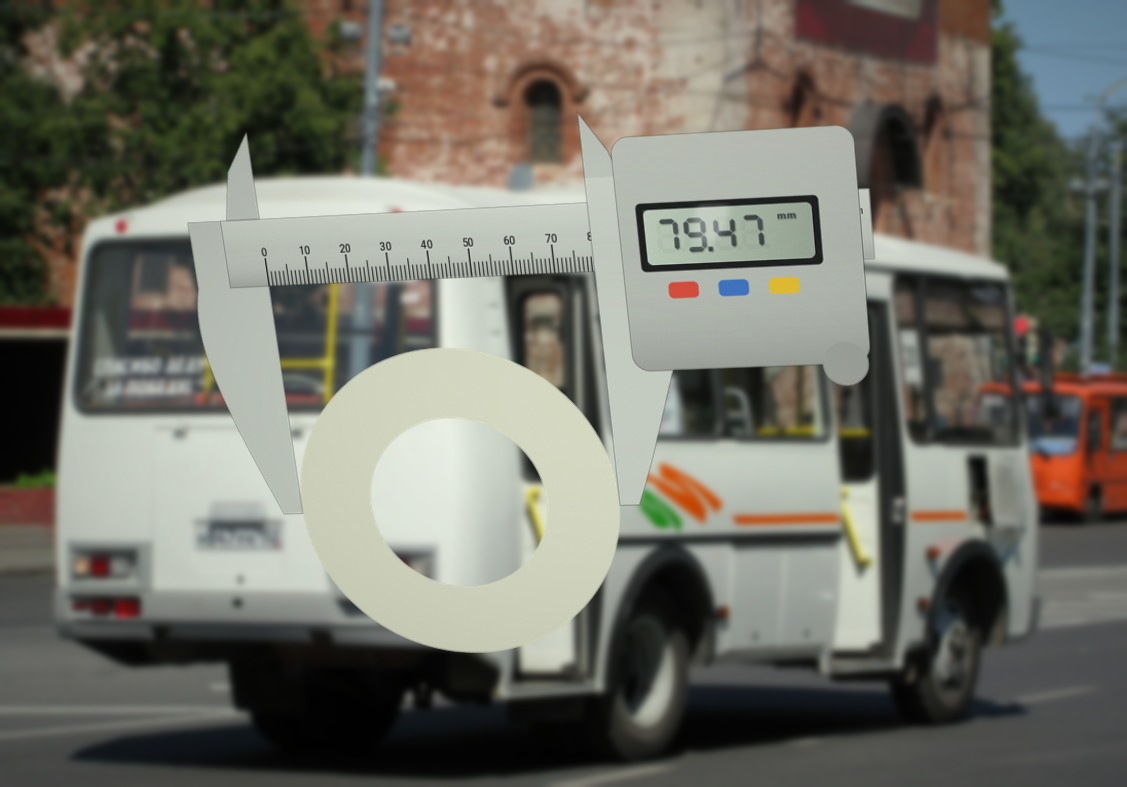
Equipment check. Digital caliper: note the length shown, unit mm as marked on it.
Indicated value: 79.47 mm
